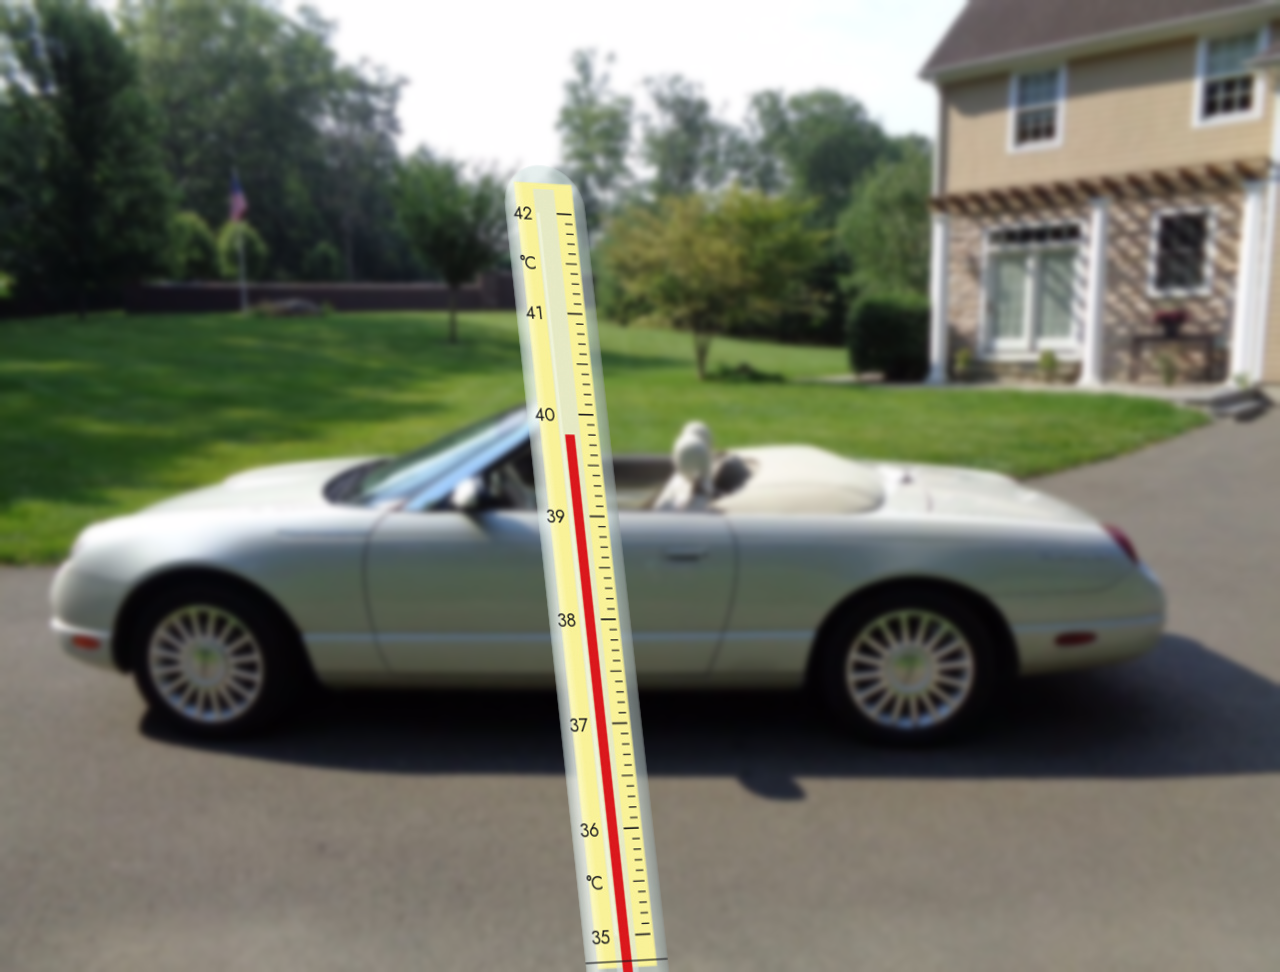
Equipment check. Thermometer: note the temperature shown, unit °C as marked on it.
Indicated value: 39.8 °C
